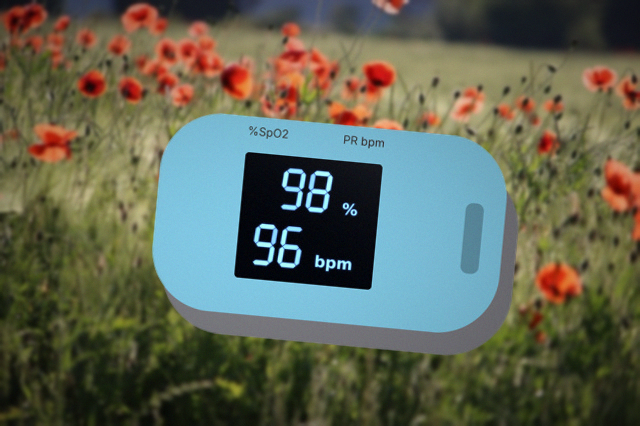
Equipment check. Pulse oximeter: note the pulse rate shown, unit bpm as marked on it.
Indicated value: 96 bpm
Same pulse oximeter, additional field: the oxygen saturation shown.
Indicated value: 98 %
